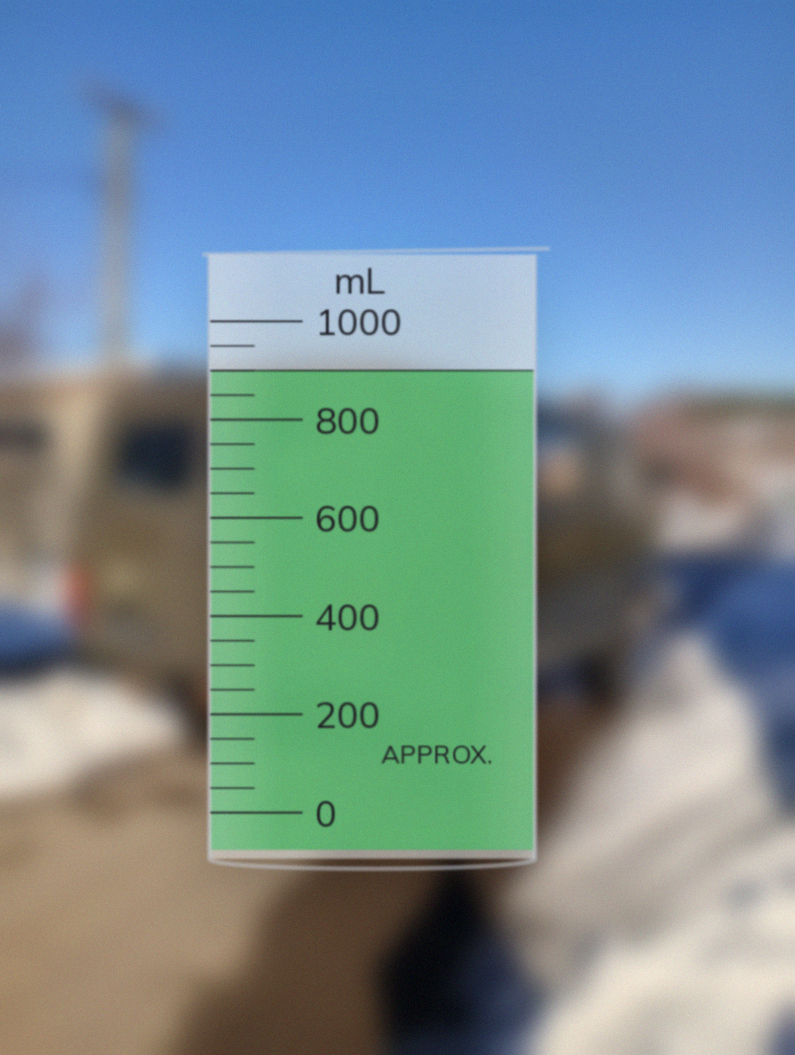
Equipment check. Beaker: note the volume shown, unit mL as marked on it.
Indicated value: 900 mL
